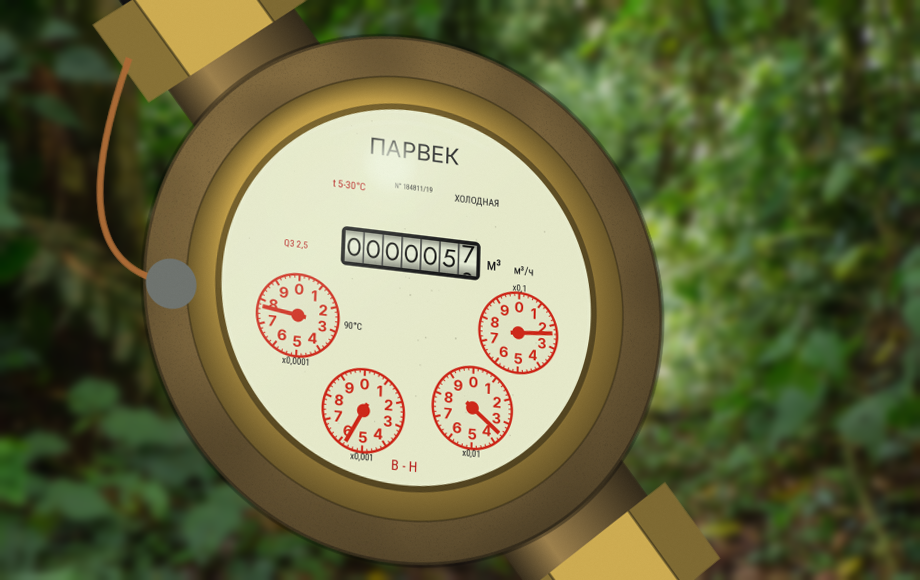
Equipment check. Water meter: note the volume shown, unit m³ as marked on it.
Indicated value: 57.2357 m³
